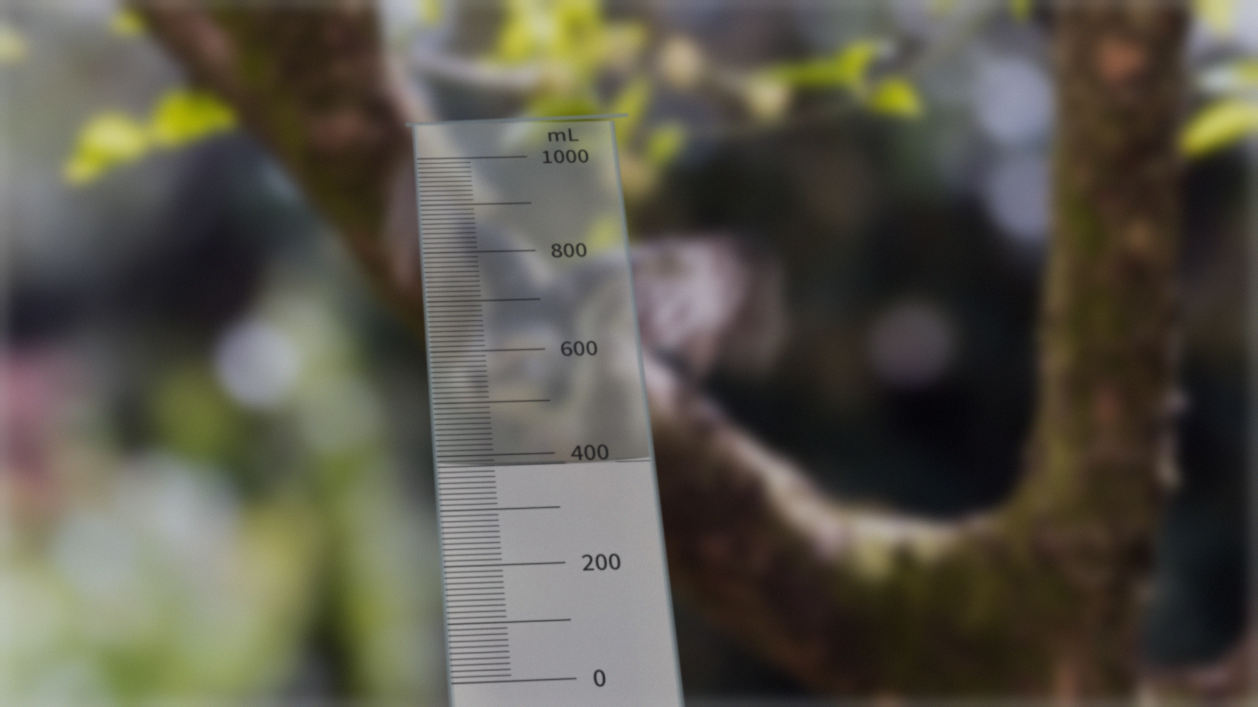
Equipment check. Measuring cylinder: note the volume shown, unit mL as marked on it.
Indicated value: 380 mL
